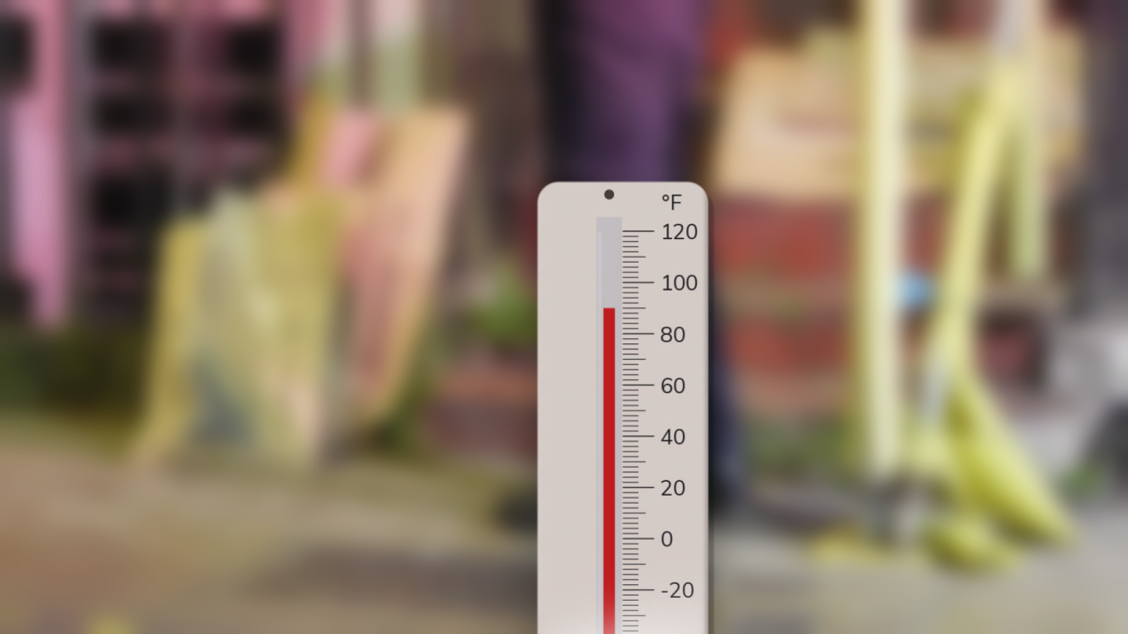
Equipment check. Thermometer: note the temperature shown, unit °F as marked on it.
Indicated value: 90 °F
